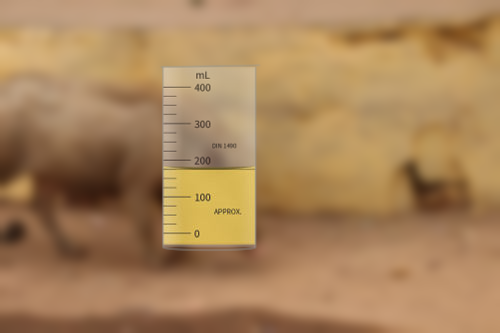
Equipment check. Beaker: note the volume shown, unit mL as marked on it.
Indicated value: 175 mL
